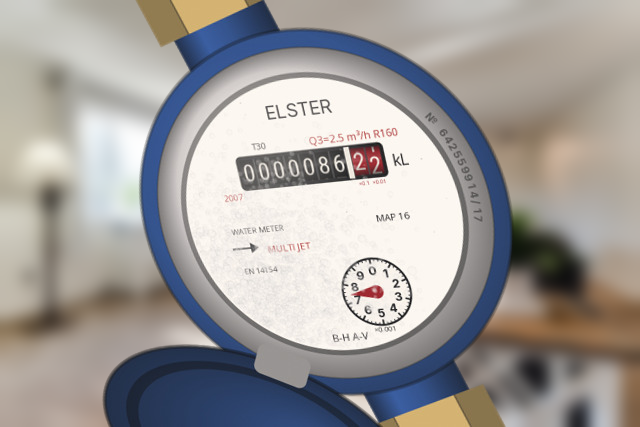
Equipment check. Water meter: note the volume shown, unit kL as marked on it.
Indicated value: 86.217 kL
